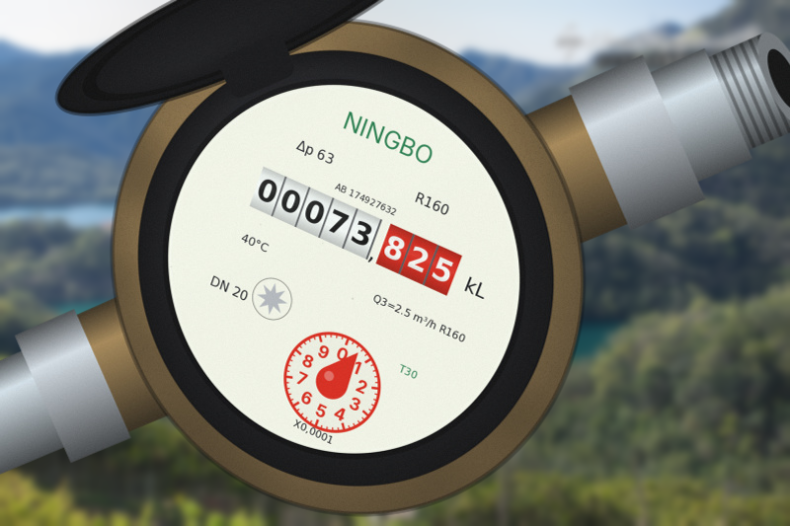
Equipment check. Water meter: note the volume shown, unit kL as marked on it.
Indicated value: 73.8250 kL
